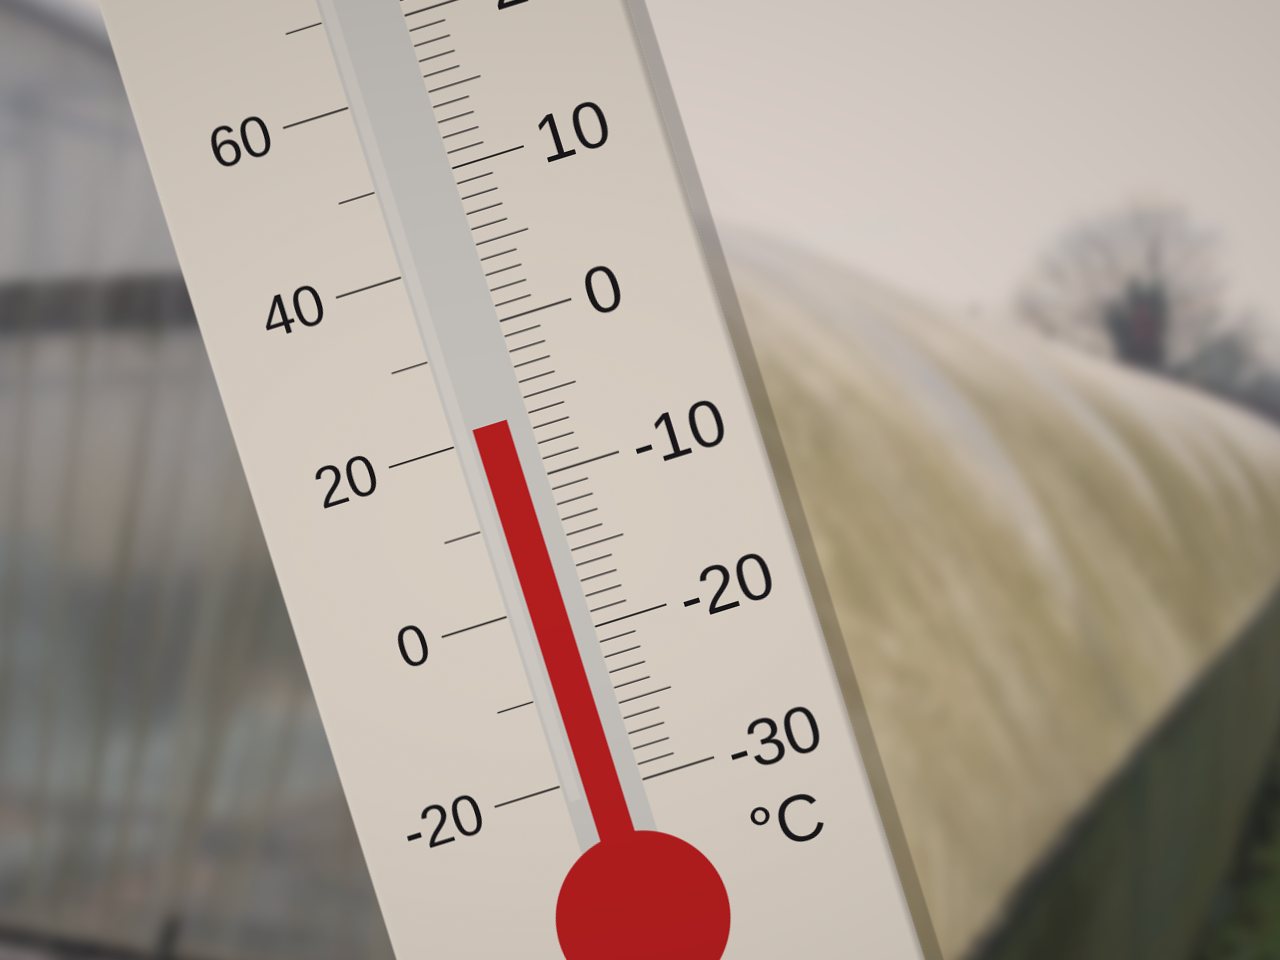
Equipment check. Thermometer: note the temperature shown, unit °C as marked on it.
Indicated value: -6 °C
